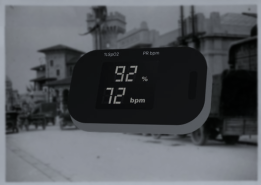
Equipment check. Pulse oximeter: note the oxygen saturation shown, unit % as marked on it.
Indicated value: 92 %
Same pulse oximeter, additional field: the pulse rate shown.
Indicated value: 72 bpm
